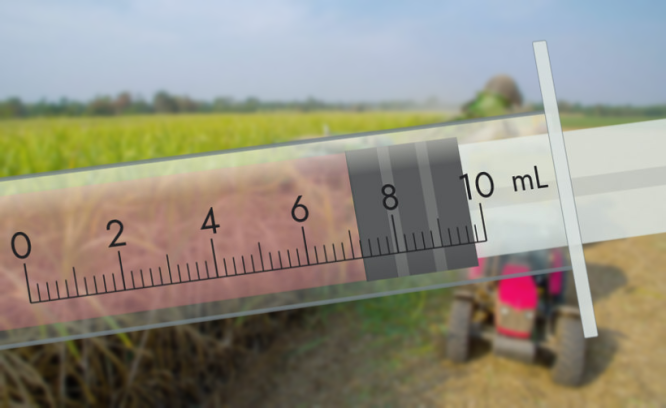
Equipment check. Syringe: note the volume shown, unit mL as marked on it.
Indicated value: 7.2 mL
